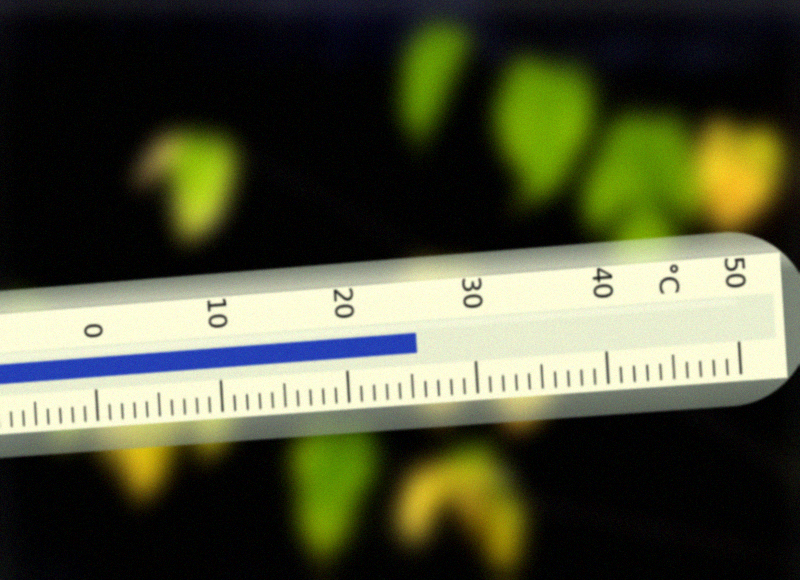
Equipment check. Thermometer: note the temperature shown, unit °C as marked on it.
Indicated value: 25.5 °C
